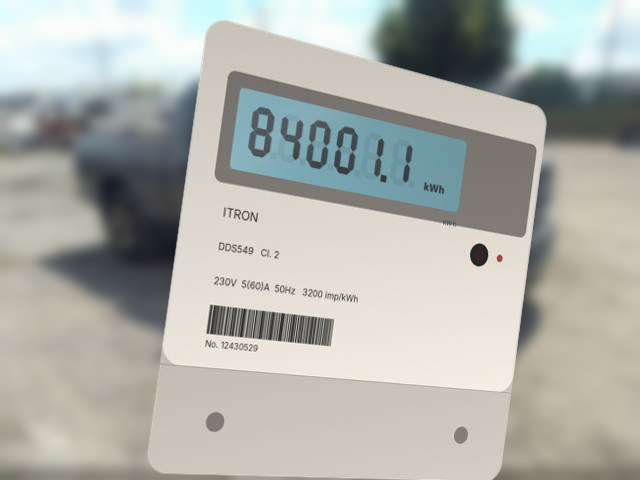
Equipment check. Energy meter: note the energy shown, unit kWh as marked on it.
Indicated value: 84001.1 kWh
